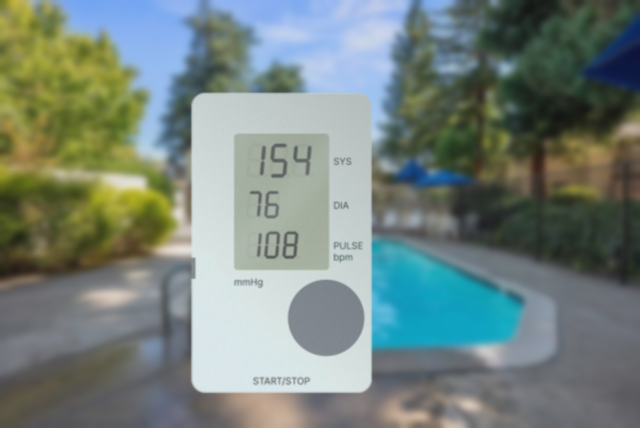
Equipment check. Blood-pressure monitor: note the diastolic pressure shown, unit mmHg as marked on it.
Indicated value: 76 mmHg
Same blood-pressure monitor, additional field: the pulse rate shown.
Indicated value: 108 bpm
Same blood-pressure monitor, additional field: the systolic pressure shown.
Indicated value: 154 mmHg
